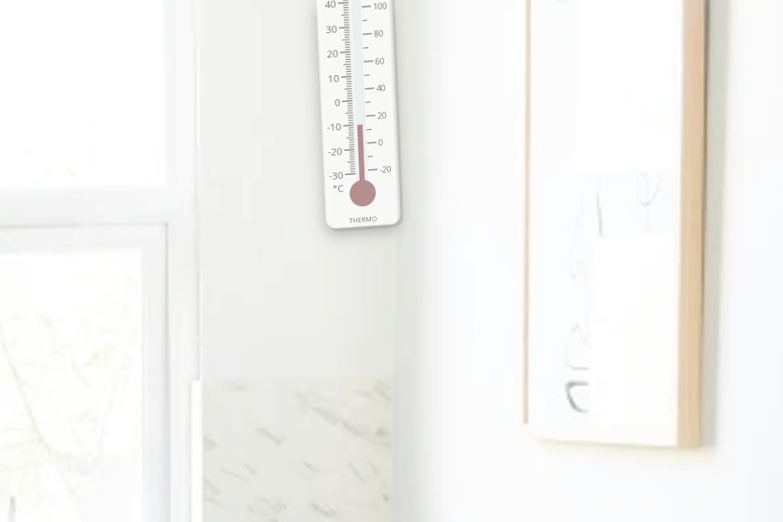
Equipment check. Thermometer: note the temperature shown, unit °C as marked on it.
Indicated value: -10 °C
